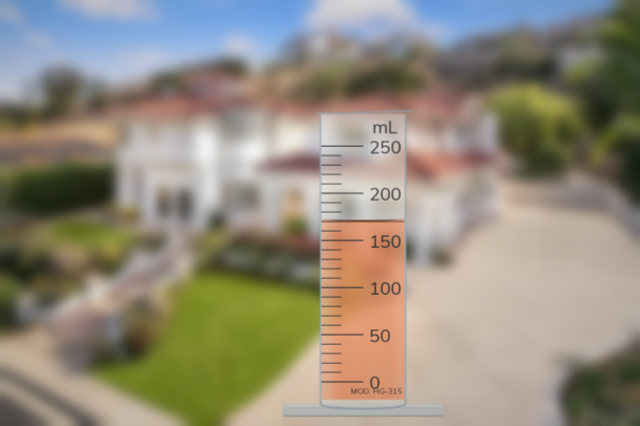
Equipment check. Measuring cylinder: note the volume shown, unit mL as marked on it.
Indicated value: 170 mL
